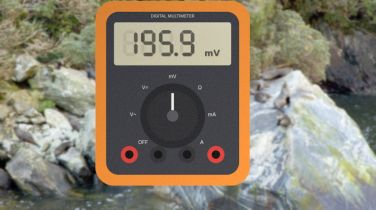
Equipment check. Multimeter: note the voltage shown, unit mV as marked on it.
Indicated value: 195.9 mV
